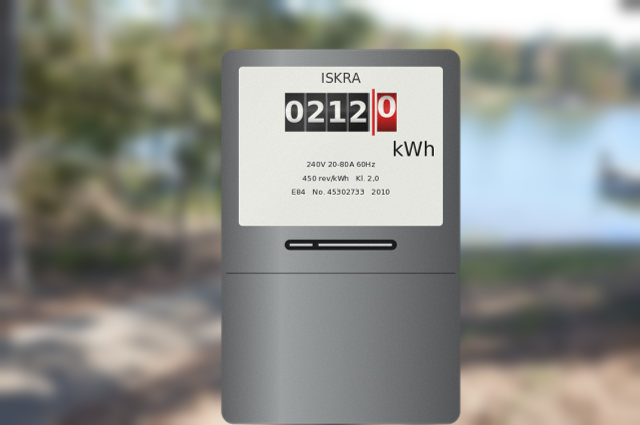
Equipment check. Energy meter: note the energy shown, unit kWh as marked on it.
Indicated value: 212.0 kWh
